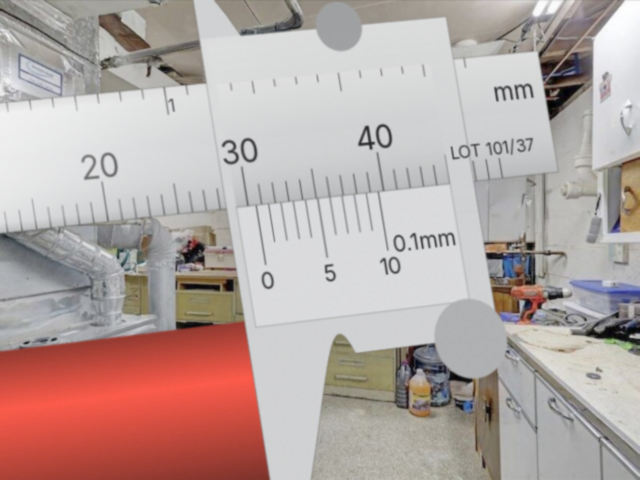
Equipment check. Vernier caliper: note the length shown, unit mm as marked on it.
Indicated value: 30.6 mm
